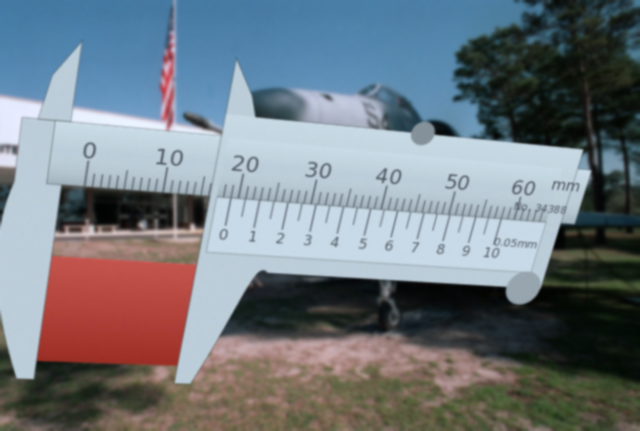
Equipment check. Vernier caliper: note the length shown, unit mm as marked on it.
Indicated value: 19.0 mm
